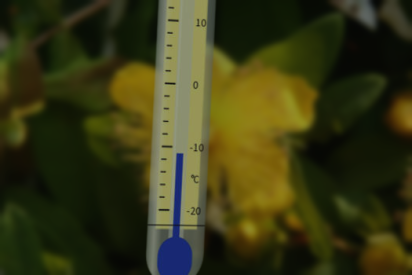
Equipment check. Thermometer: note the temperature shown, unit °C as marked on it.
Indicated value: -11 °C
